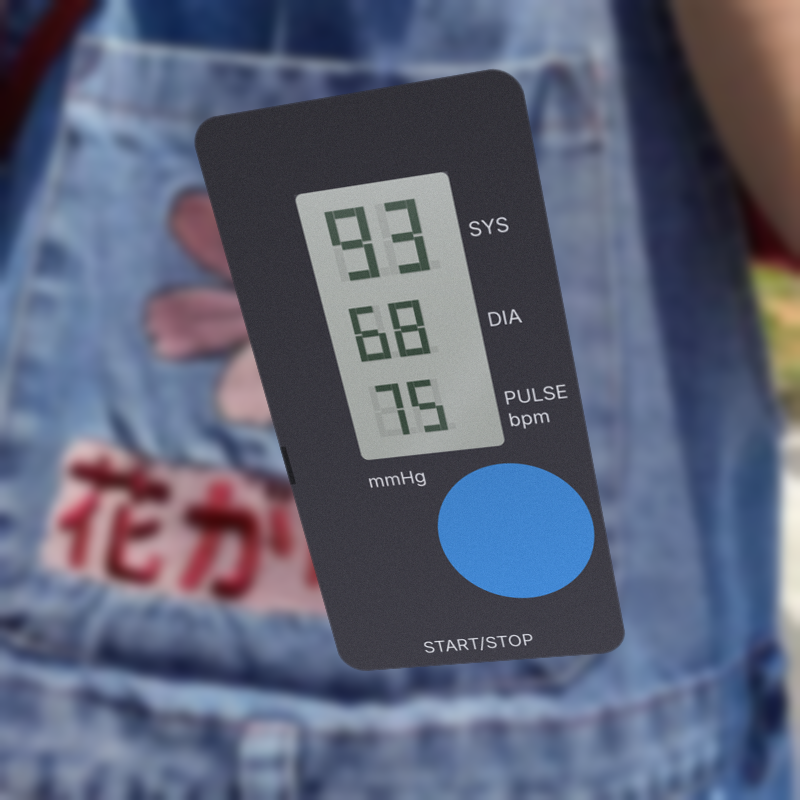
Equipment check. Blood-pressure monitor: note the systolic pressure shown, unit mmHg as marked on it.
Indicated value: 93 mmHg
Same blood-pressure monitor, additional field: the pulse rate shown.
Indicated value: 75 bpm
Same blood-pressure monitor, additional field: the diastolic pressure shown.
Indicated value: 68 mmHg
